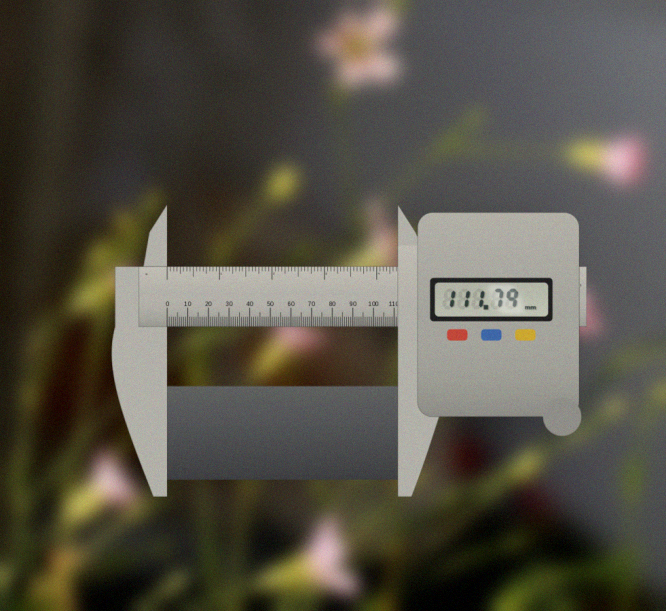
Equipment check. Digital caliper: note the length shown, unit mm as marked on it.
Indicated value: 111.79 mm
